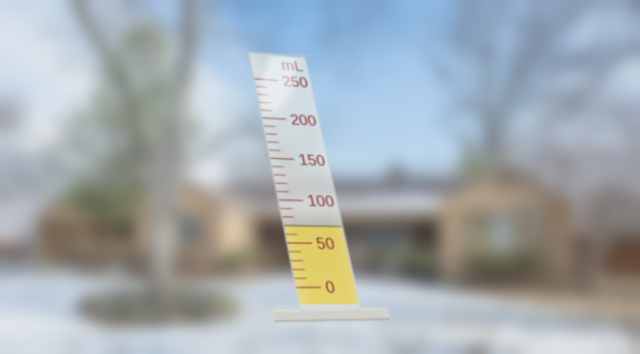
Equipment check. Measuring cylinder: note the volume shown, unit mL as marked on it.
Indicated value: 70 mL
